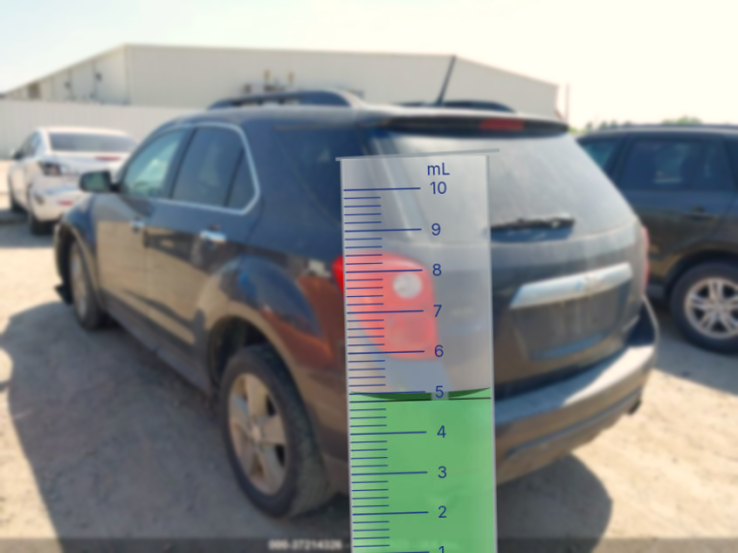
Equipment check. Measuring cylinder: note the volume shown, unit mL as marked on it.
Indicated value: 4.8 mL
